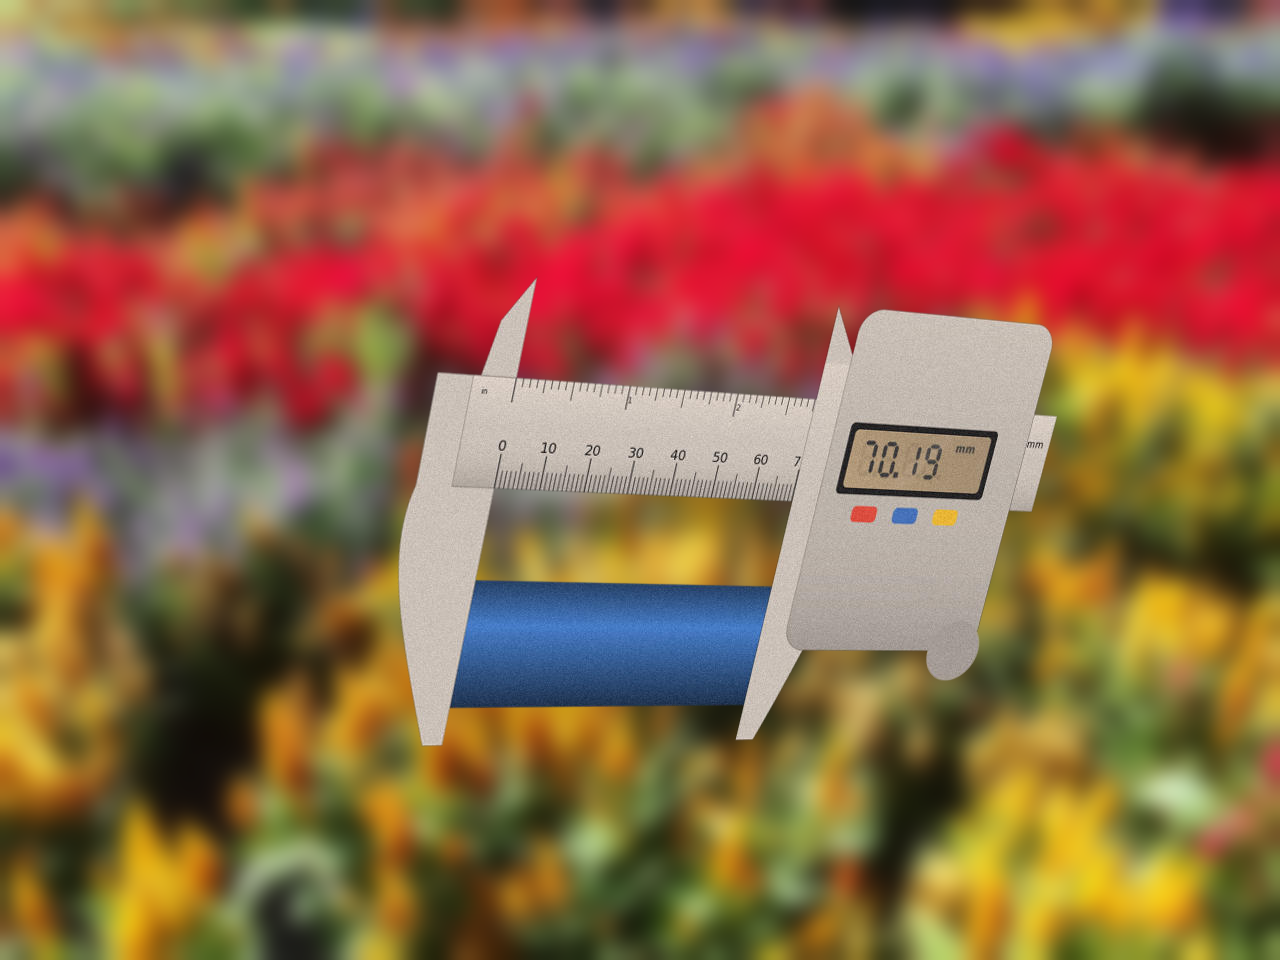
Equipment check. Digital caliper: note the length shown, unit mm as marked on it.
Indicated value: 70.19 mm
